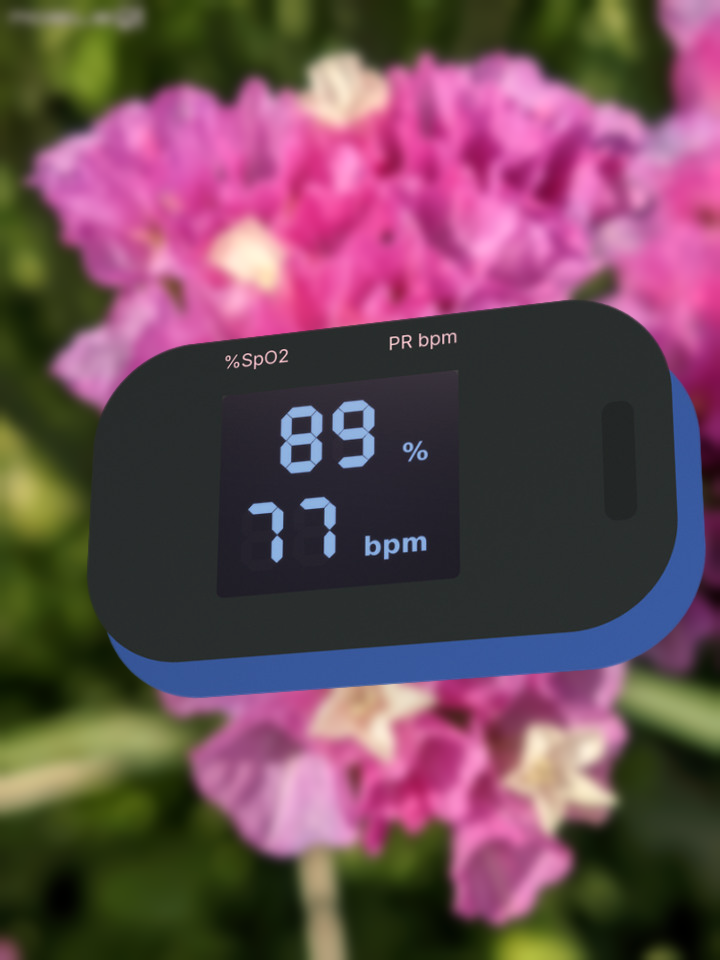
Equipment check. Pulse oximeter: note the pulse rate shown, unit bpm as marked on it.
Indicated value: 77 bpm
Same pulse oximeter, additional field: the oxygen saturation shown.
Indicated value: 89 %
